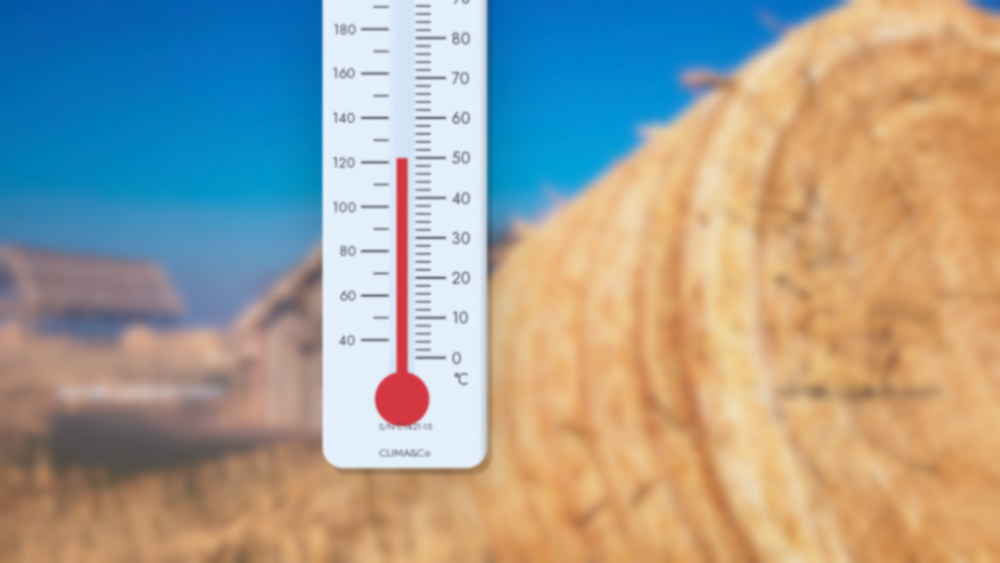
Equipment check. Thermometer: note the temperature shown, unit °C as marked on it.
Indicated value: 50 °C
